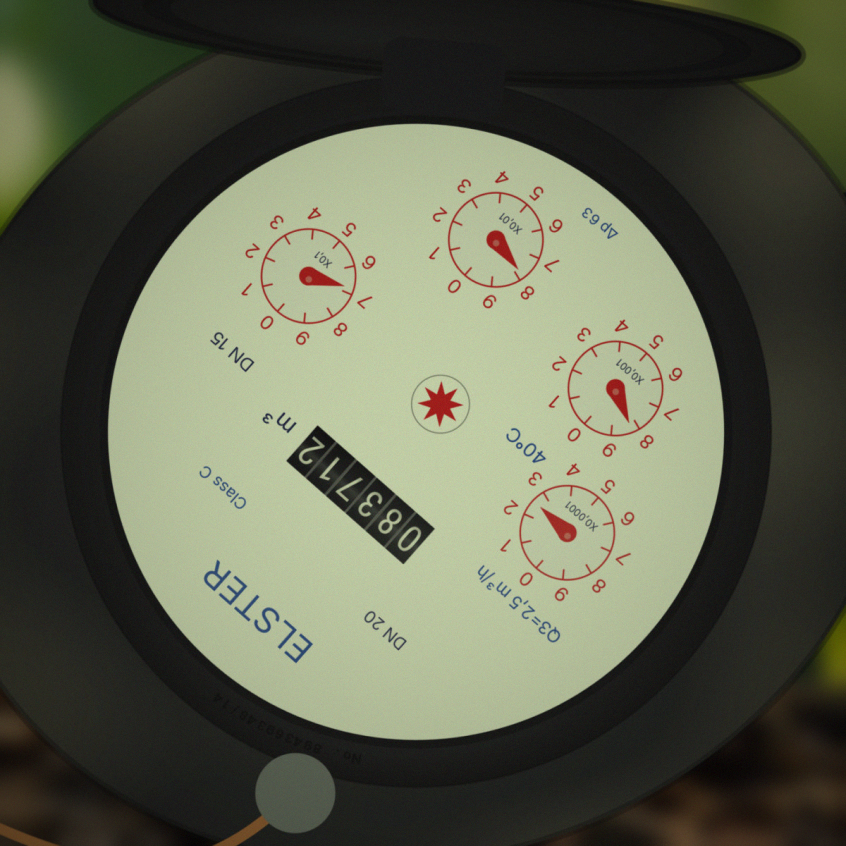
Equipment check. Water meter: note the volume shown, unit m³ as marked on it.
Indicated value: 83712.6782 m³
